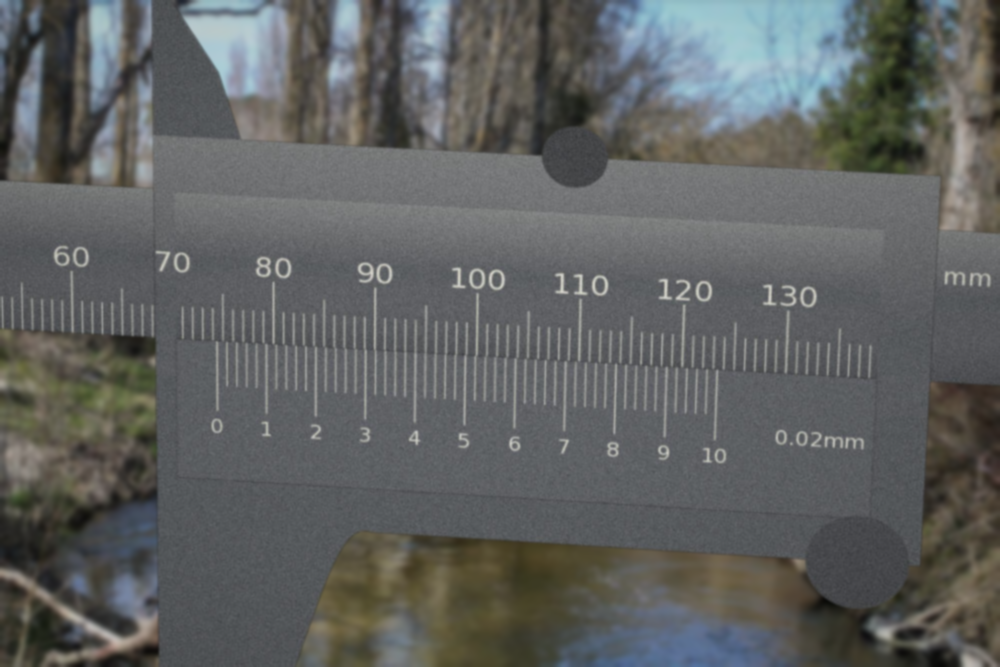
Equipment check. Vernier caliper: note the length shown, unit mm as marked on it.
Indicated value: 74.4 mm
